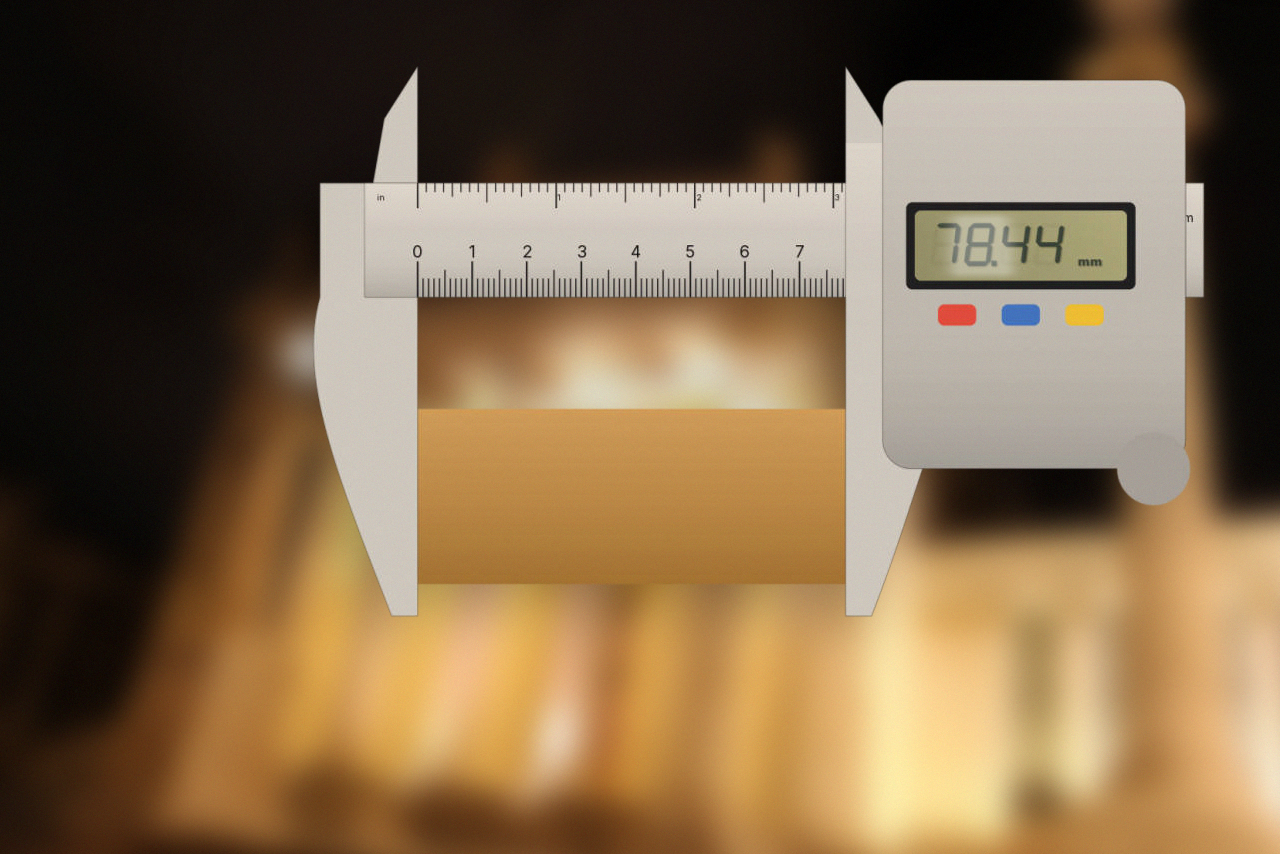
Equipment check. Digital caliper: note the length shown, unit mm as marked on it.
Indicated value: 78.44 mm
